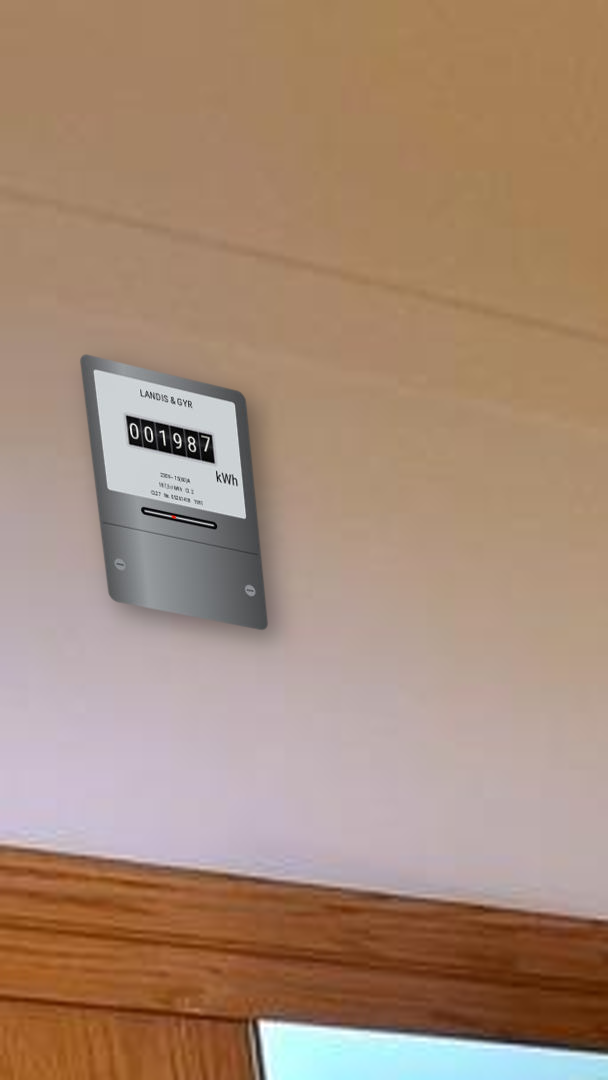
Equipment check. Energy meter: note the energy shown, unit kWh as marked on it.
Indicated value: 1987 kWh
